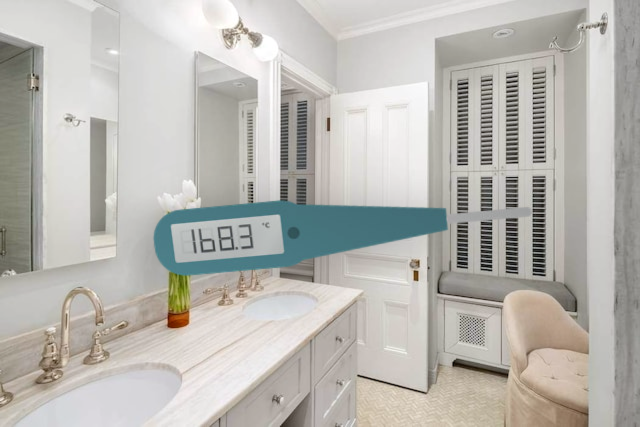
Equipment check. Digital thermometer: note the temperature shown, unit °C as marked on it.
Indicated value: 168.3 °C
